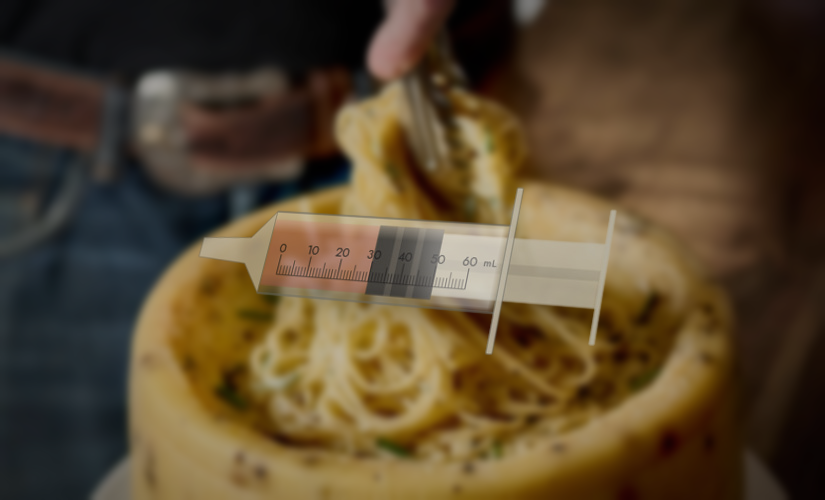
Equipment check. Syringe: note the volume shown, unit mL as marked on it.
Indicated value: 30 mL
